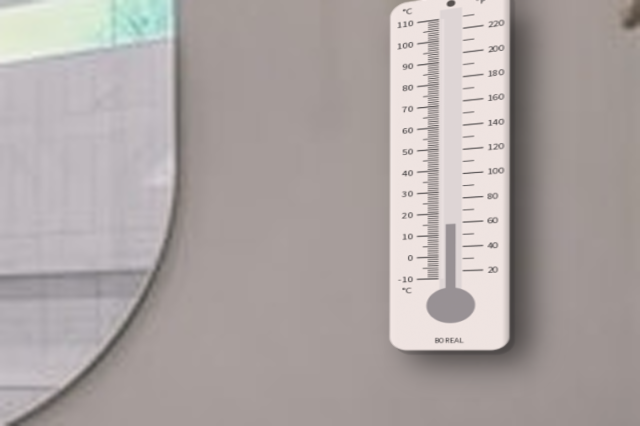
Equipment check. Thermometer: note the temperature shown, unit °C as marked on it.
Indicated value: 15 °C
